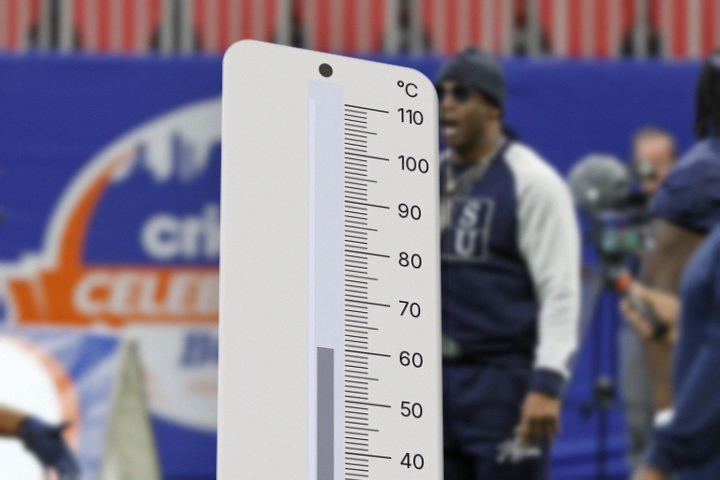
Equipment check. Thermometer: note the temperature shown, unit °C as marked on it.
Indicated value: 60 °C
